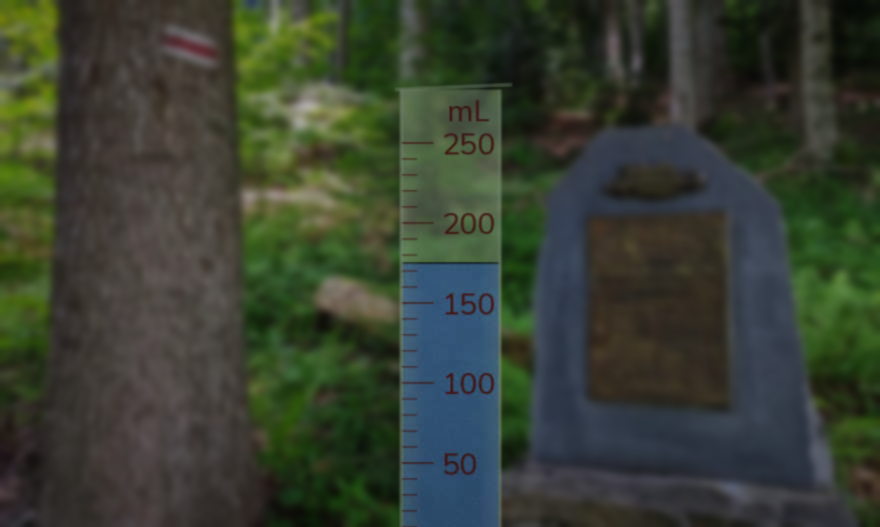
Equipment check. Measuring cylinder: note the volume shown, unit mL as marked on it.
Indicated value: 175 mL
